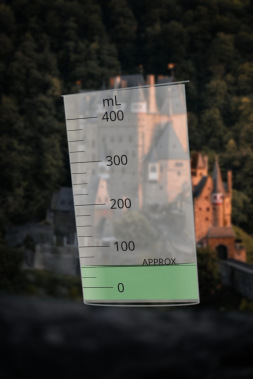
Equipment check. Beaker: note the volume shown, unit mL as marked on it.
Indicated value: 50 mL
